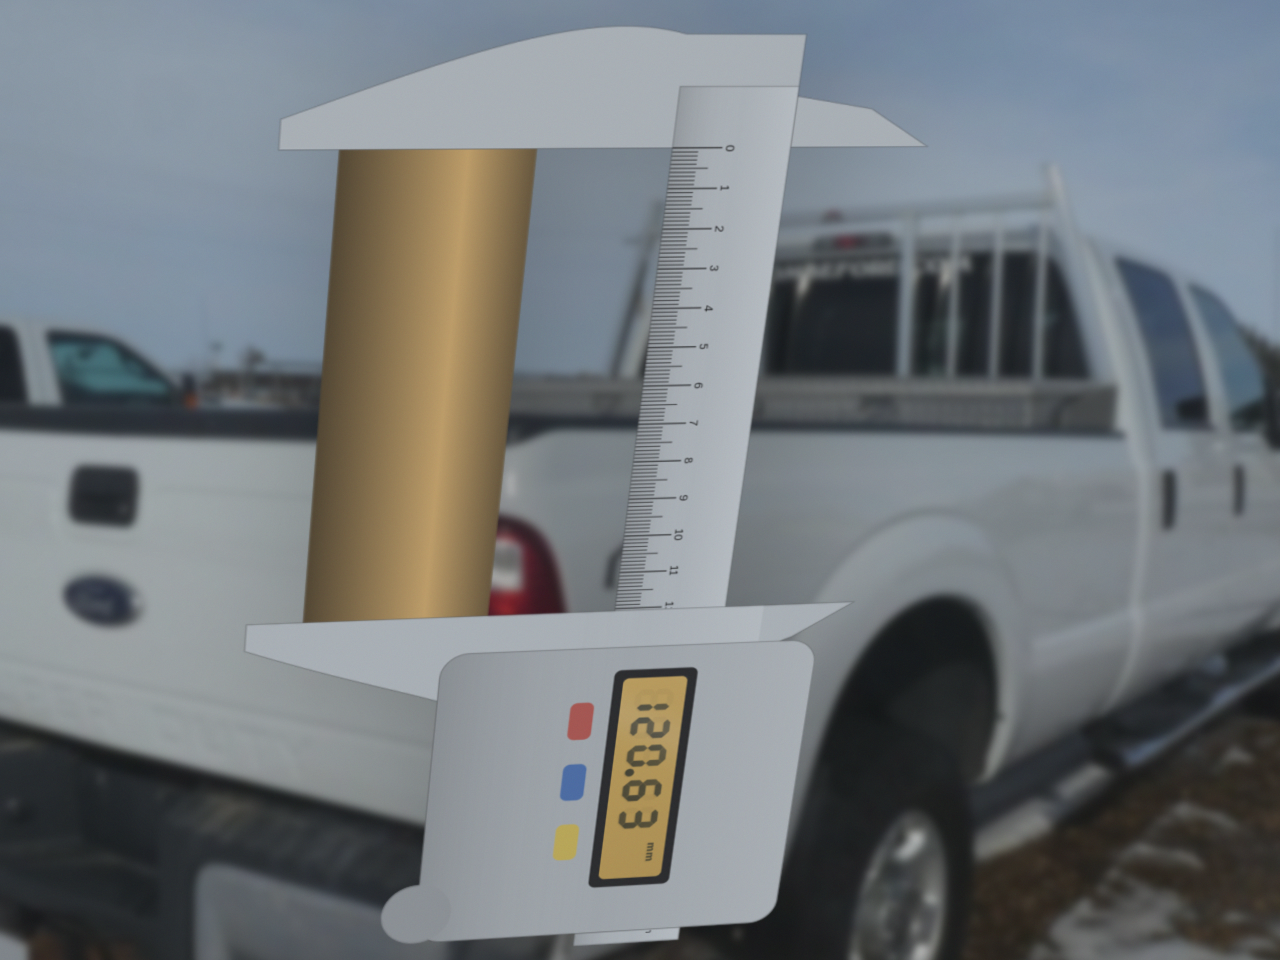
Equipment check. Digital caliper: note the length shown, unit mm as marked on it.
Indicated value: 120.63 mm
